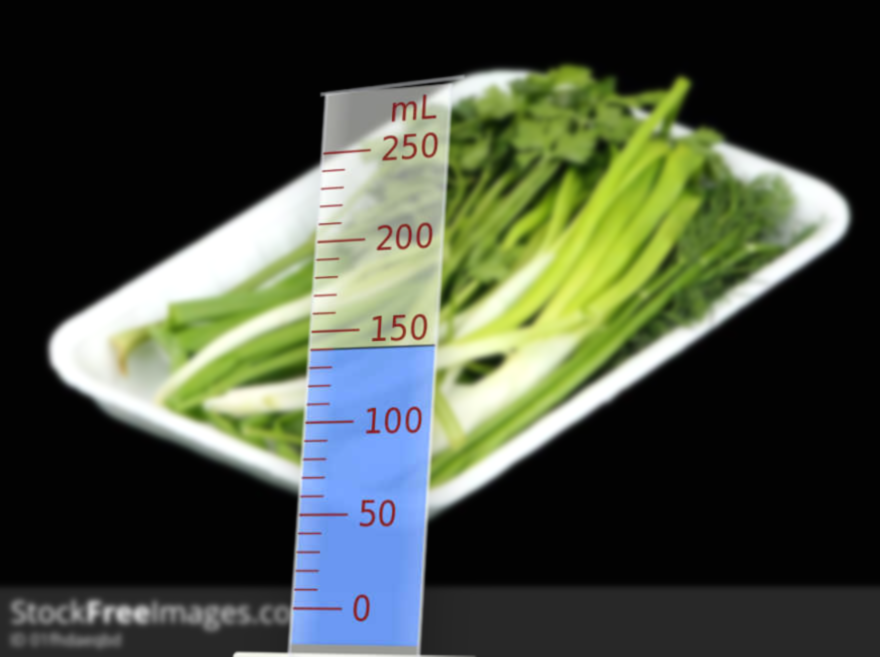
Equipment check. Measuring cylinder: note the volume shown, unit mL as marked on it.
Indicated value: 140 mL
